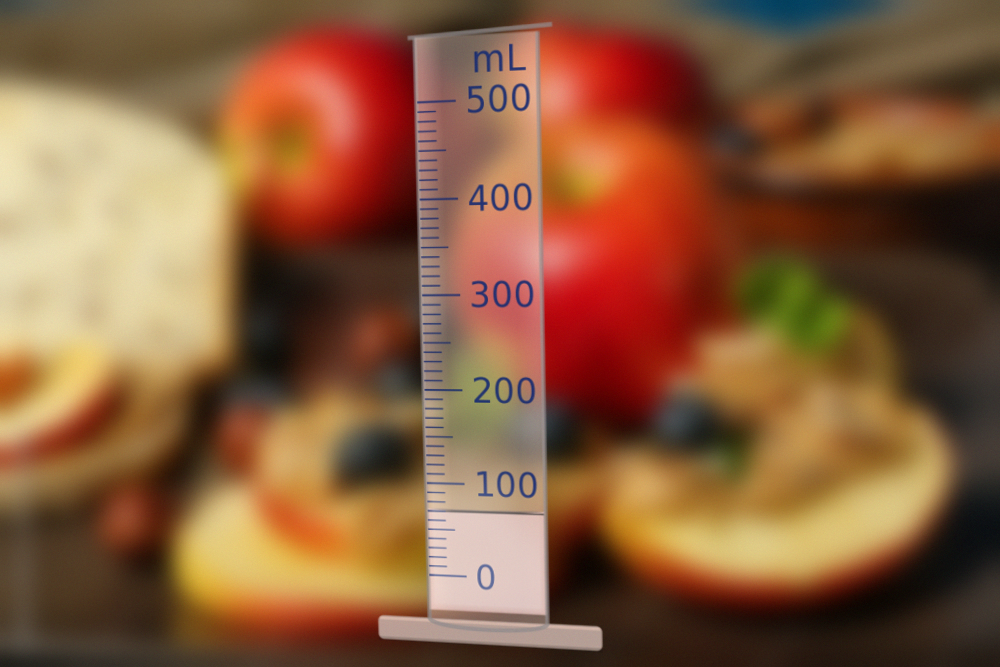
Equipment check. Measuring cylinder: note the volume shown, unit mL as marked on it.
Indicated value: 70 mL
